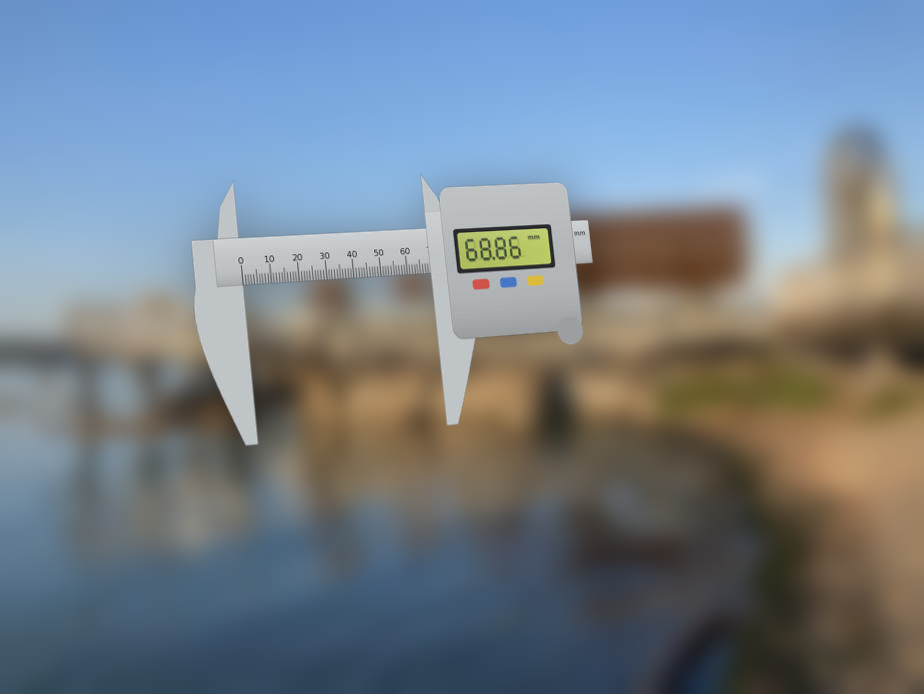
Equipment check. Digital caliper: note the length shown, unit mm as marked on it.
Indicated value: 68.86 mm
